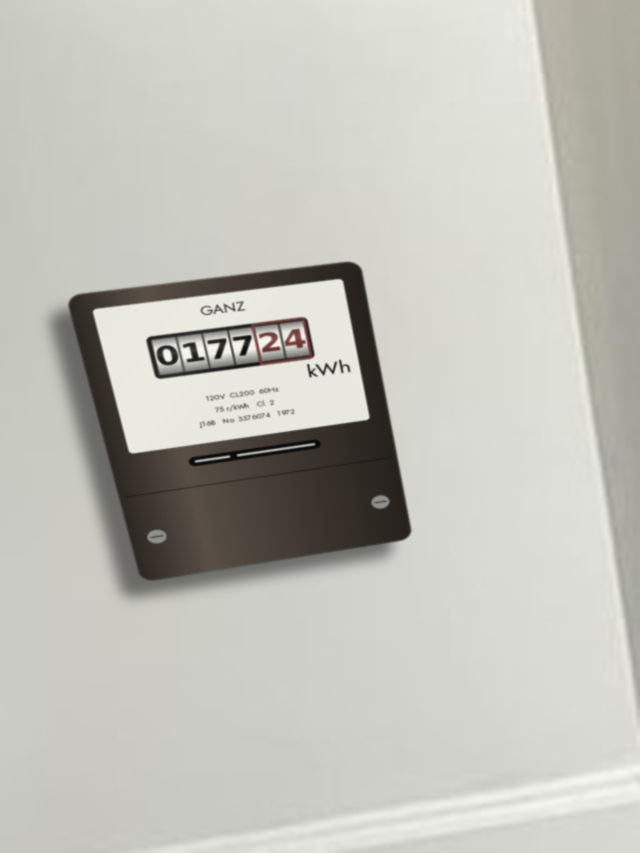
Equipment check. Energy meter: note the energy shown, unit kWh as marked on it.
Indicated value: 177.24 kWh
